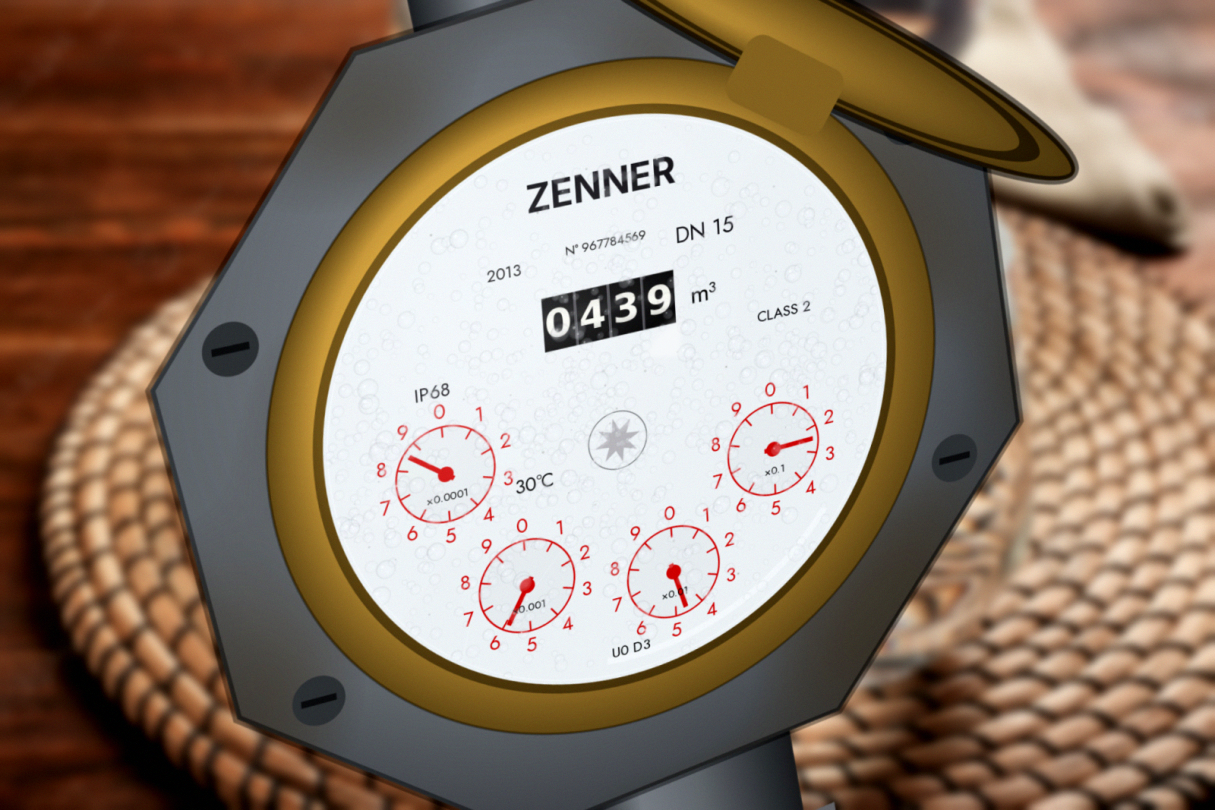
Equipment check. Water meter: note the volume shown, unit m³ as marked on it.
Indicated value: 439.2458 m³
